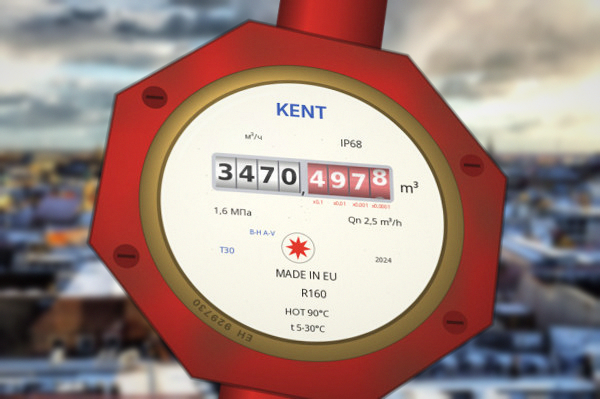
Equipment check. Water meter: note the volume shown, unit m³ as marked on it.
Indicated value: 3470.4978 m³
